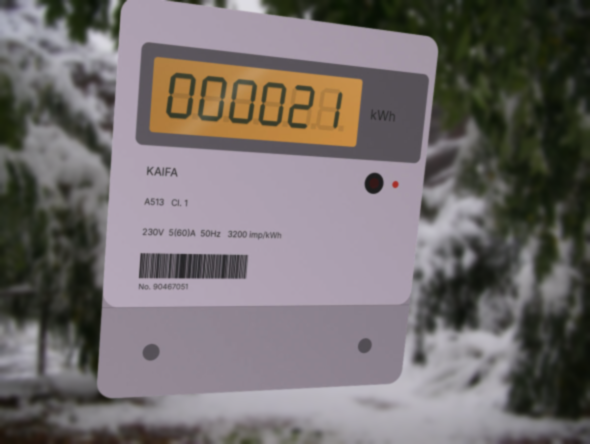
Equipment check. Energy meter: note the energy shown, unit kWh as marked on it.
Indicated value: 21 kWh
